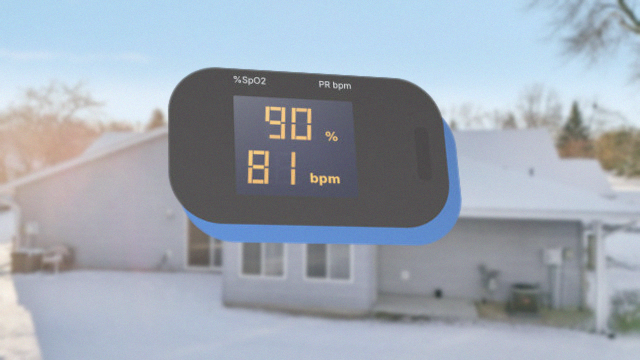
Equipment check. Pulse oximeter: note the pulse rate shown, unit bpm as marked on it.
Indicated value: 81 bpm
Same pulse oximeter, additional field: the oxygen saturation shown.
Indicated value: 90 %
